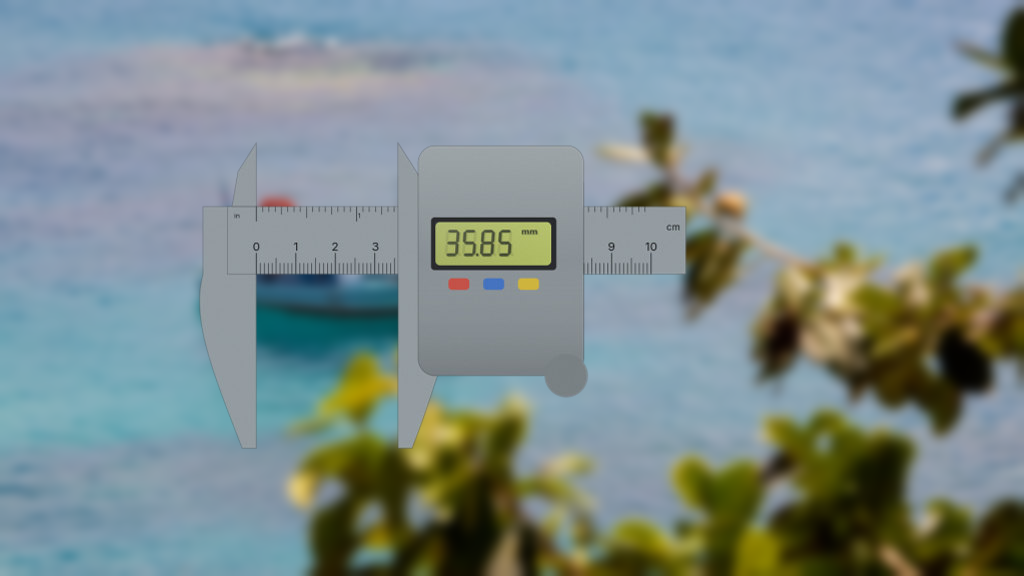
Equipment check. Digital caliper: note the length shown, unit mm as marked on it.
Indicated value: 35.85 mm
